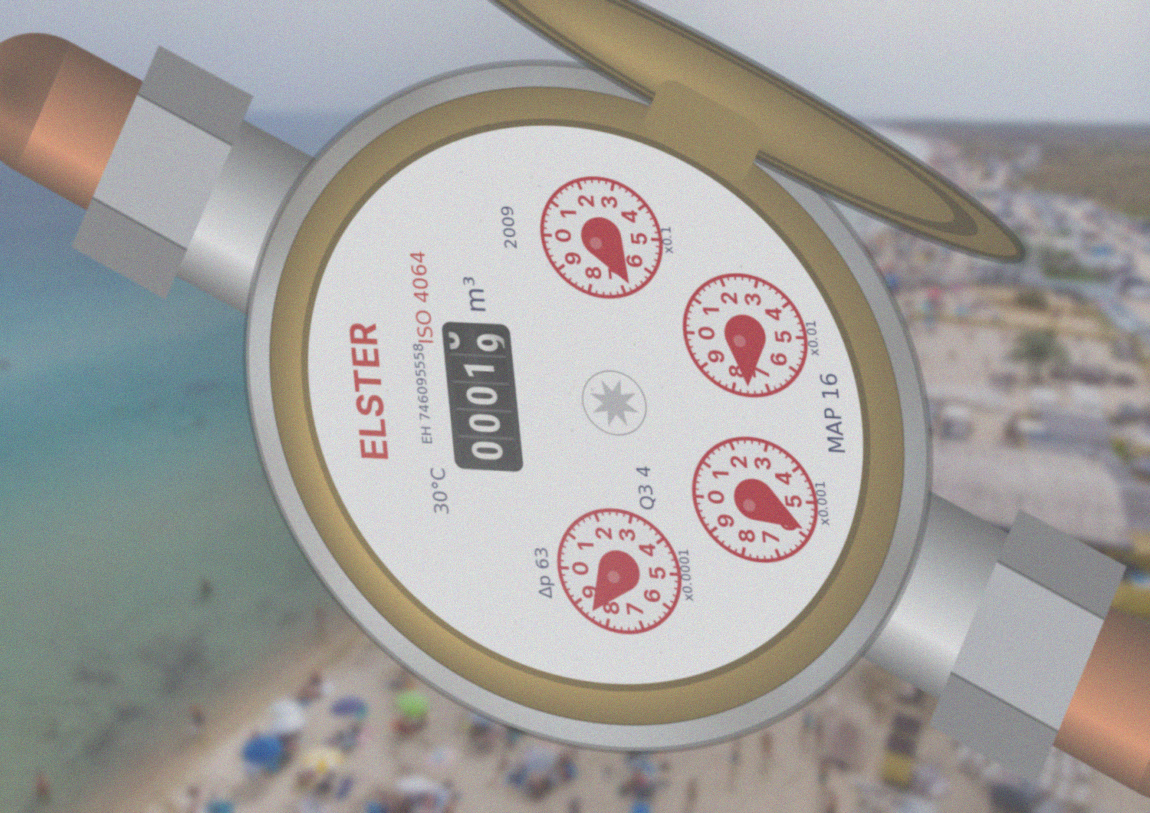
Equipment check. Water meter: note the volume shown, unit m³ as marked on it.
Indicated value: 18.6758 m³
